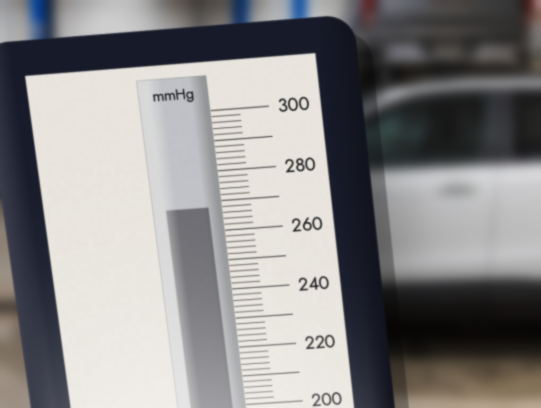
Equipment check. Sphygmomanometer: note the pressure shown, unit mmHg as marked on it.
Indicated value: 268 mmHg
